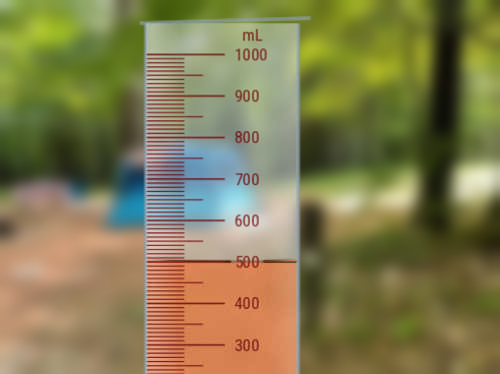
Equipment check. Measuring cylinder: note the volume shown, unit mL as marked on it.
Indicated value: 500 mL
